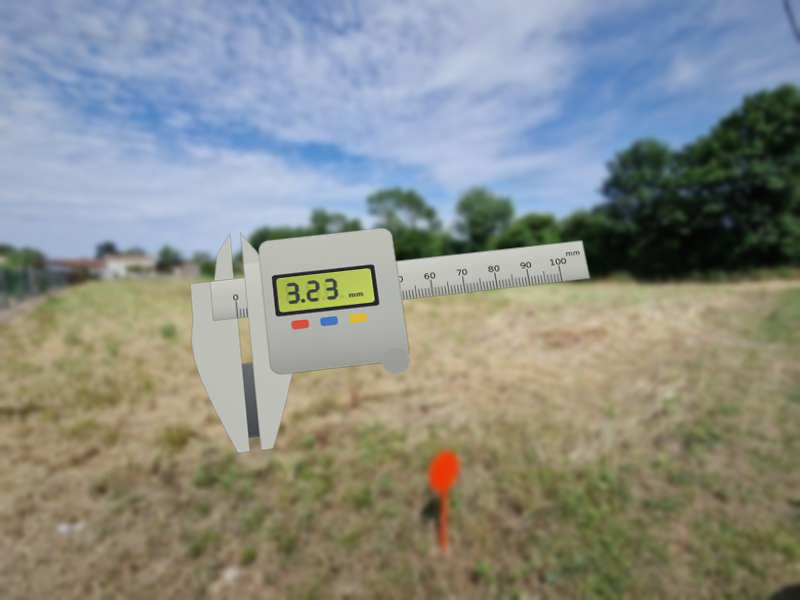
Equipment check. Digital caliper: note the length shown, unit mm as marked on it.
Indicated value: 3.23 mm
